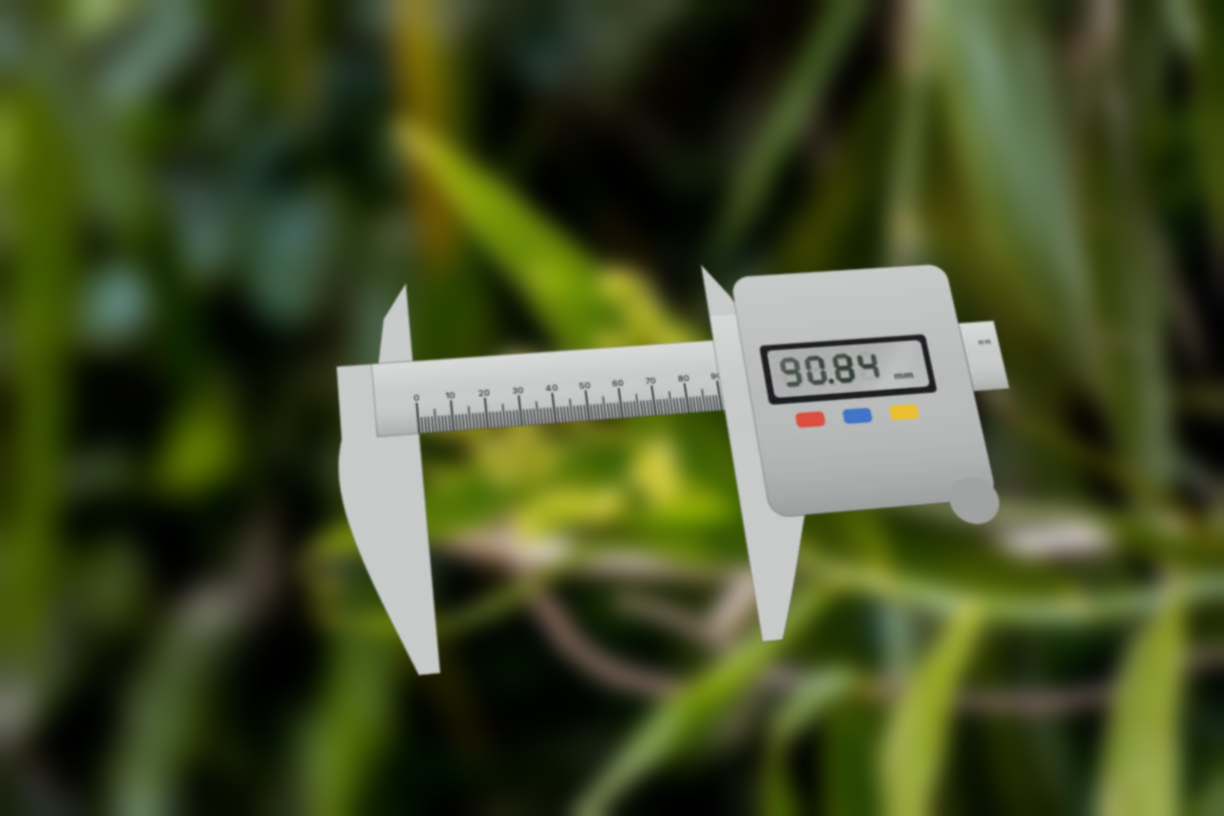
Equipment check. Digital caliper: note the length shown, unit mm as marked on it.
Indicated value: 90.84 mm
